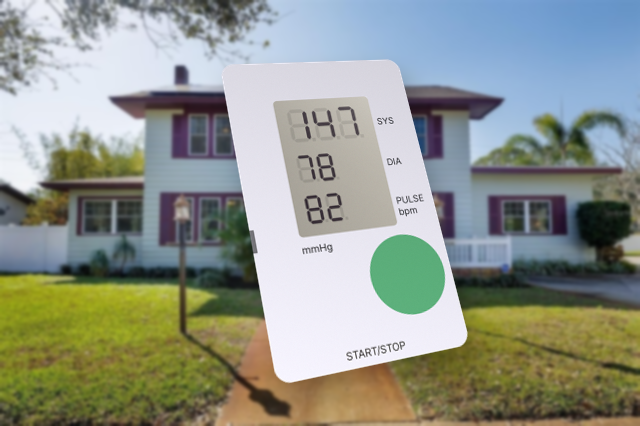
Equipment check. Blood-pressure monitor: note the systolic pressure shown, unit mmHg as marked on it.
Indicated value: 147 mmHg
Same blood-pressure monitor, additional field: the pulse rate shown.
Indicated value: 82 bpm
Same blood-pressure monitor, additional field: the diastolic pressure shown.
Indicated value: 78 mmHg
